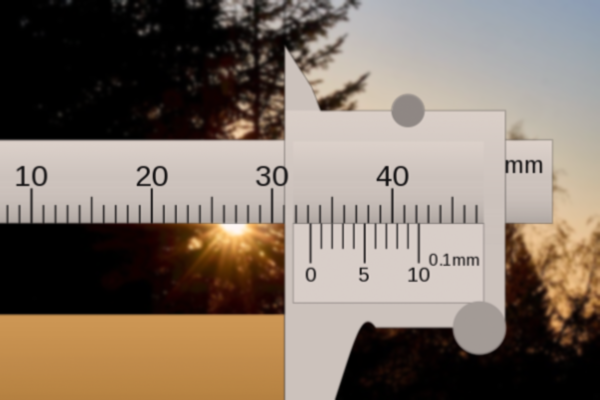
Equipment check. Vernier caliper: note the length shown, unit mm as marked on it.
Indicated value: 33.2 mm
